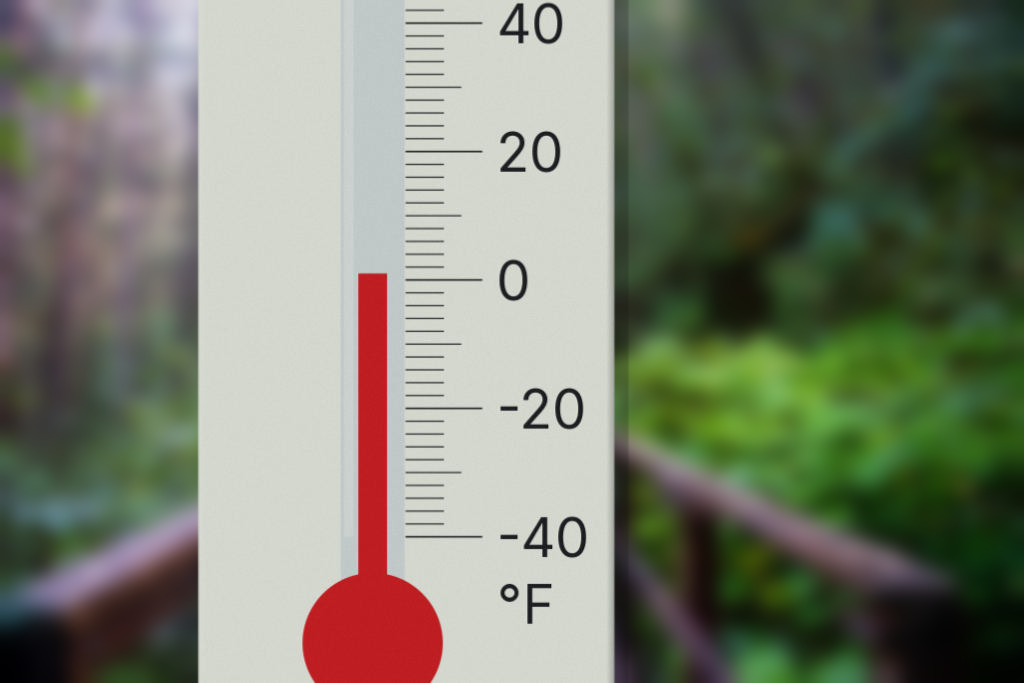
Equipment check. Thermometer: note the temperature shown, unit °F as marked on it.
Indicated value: 1 °F
